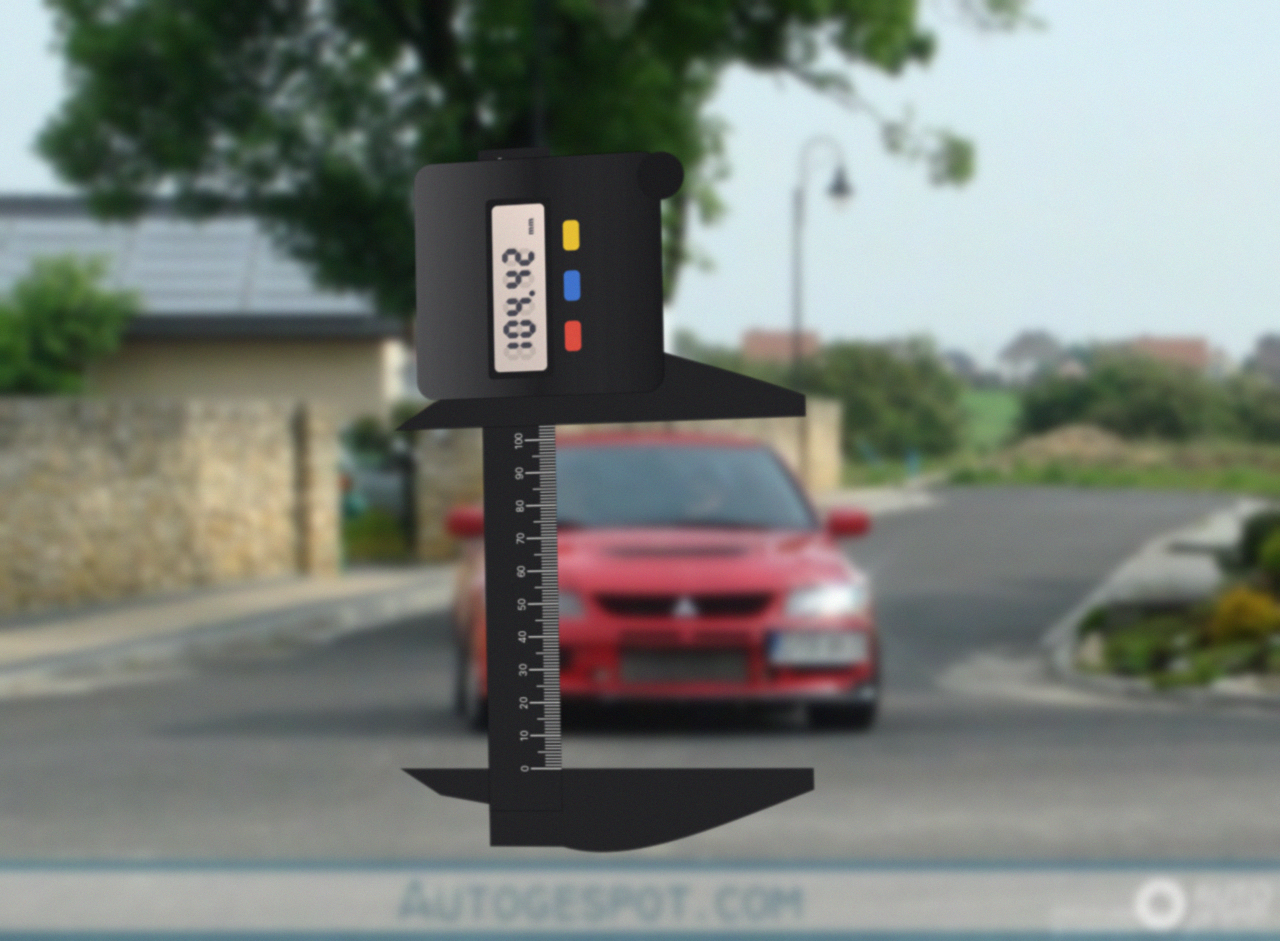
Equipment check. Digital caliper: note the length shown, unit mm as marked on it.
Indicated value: 104.42 mm
